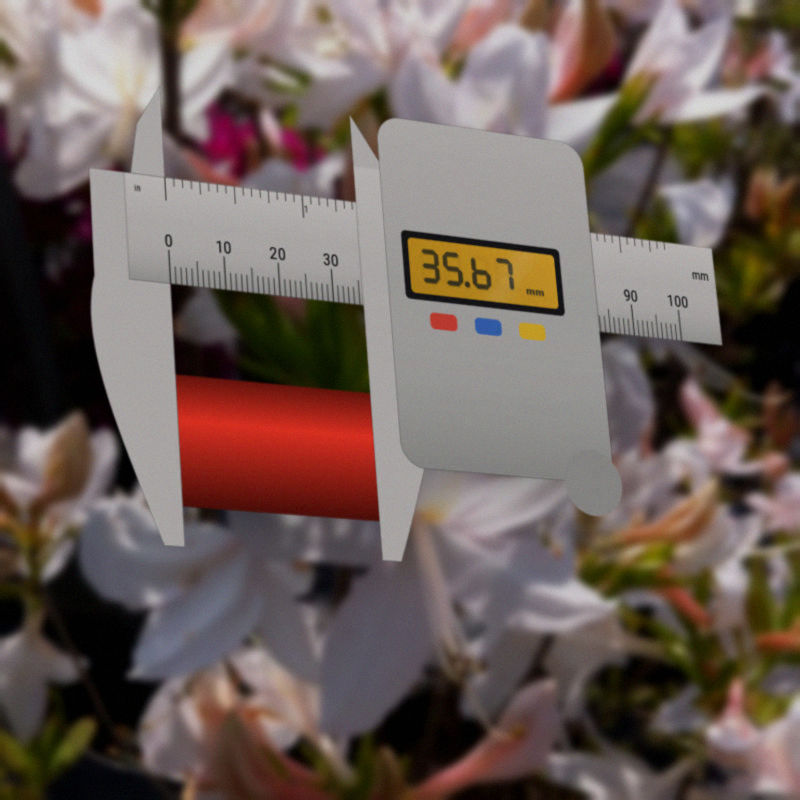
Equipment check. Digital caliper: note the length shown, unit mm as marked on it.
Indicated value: 35.67 mm
